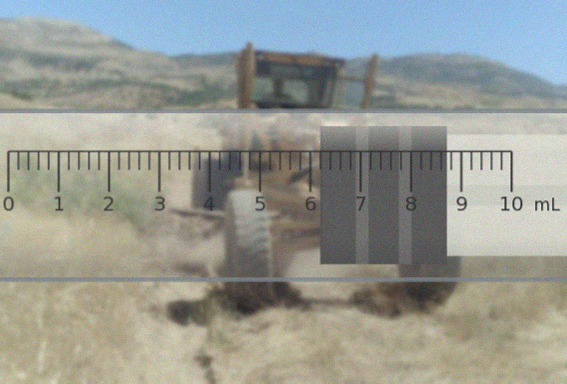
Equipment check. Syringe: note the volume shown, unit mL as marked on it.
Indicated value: 6.2 mL
